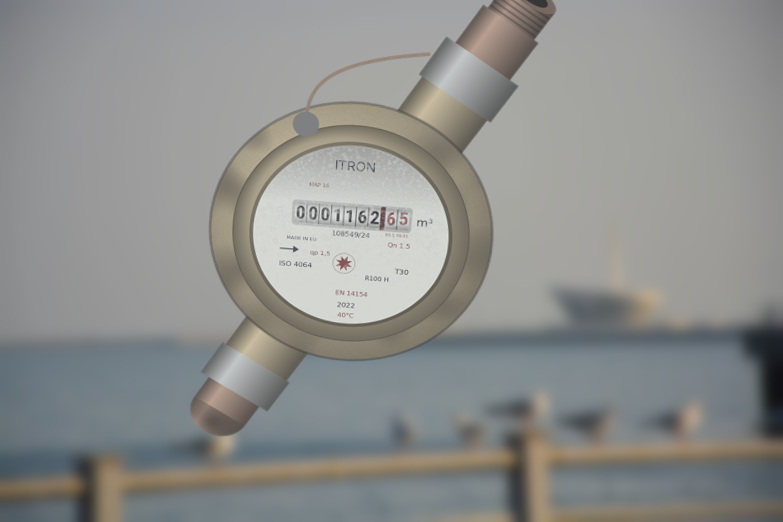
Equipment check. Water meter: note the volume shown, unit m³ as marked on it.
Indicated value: 1162.65 m³
